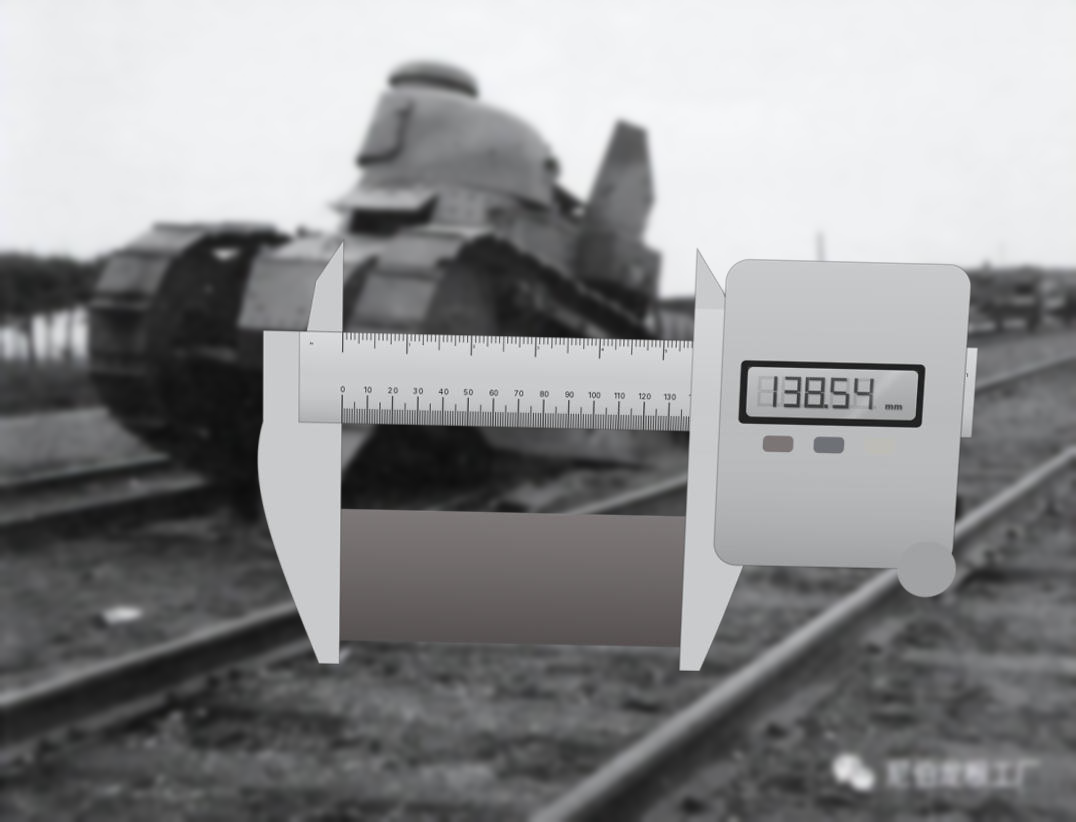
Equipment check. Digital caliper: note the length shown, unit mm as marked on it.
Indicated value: 138.54 mm
